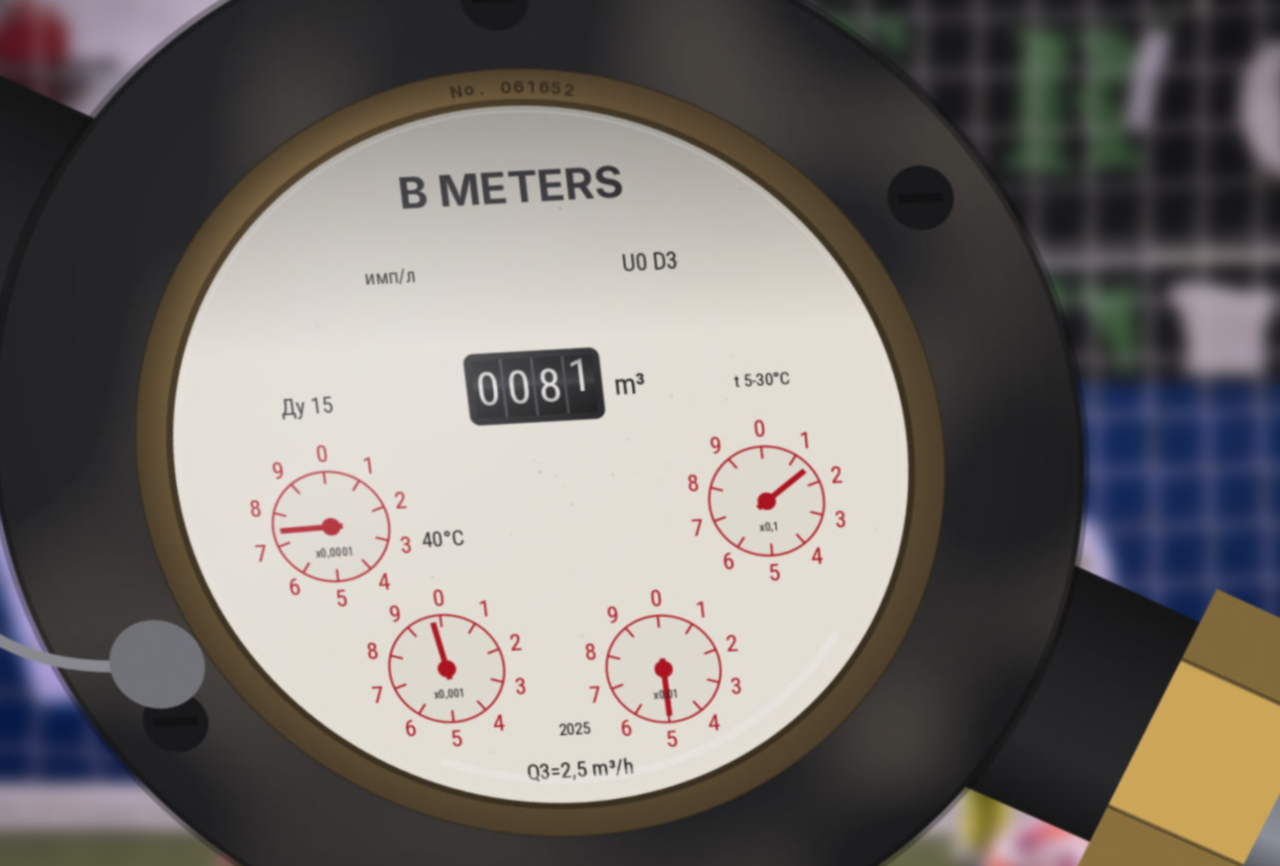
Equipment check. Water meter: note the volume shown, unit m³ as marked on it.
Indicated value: 81.1497 m³
